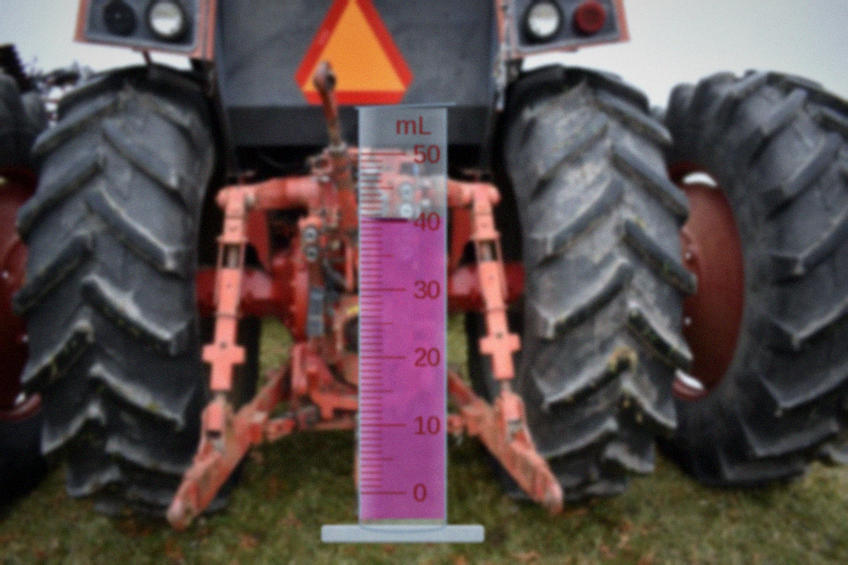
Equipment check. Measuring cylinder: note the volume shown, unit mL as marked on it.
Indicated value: 40 mL
